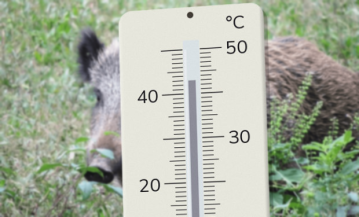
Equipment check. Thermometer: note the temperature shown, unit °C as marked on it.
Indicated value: 43 °C
